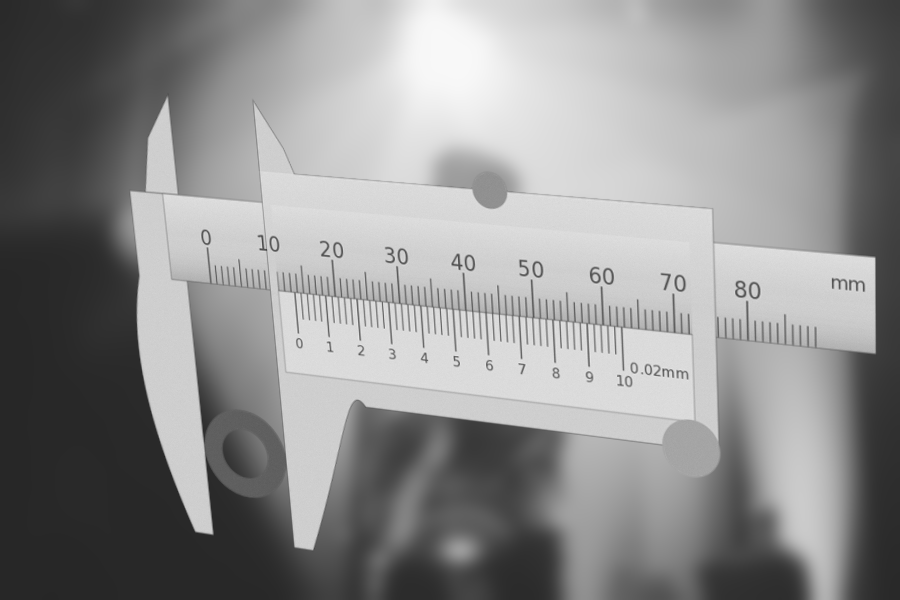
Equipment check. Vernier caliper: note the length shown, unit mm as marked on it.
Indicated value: 13.6 mm
